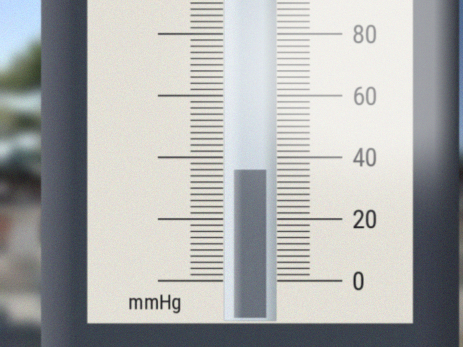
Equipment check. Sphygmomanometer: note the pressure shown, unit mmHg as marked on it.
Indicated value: 36 mmHg
